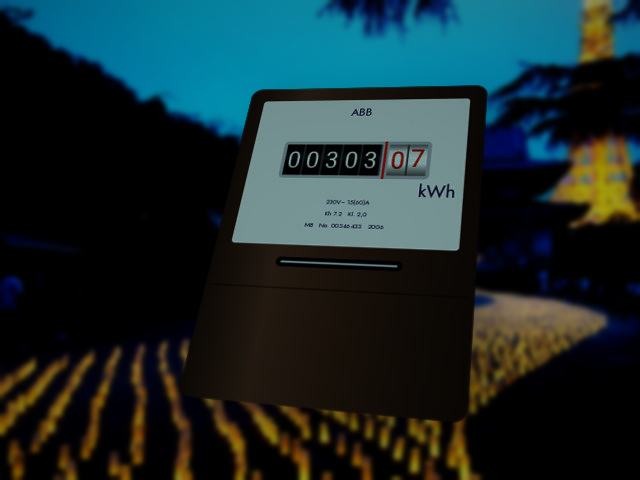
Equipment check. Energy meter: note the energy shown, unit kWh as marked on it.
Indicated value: 303.07 kWh
